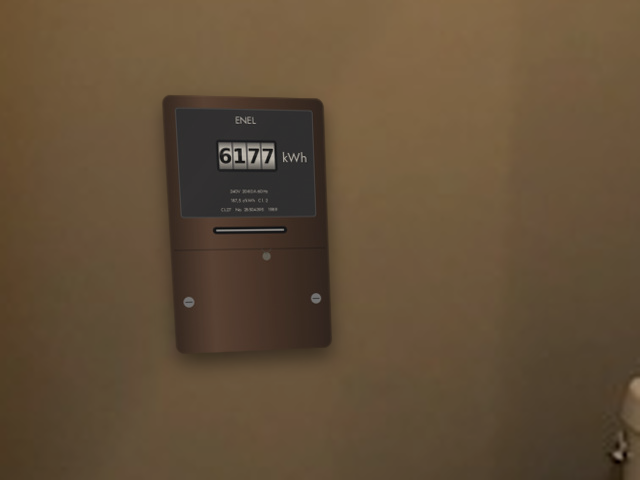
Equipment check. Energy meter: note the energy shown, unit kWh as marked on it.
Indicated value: 6177 kWh
